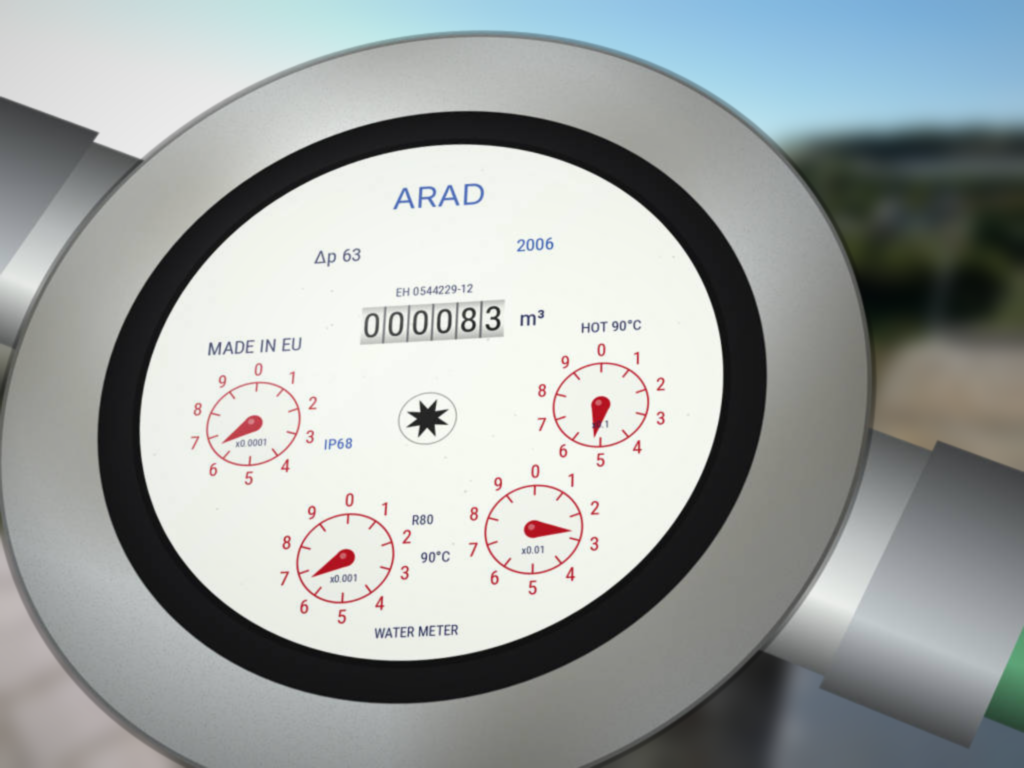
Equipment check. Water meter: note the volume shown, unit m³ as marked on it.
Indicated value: 83.5266 m³
